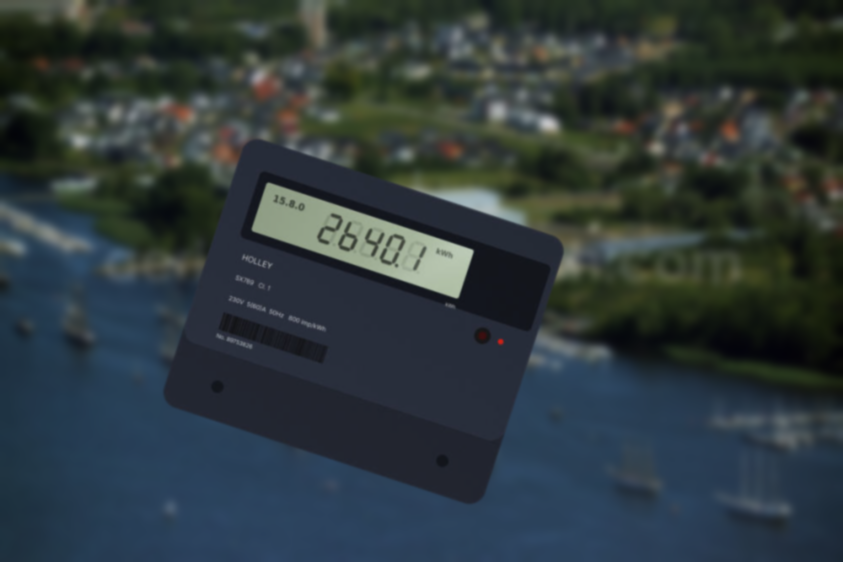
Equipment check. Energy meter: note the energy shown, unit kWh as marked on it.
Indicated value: 2640.1 kWh
